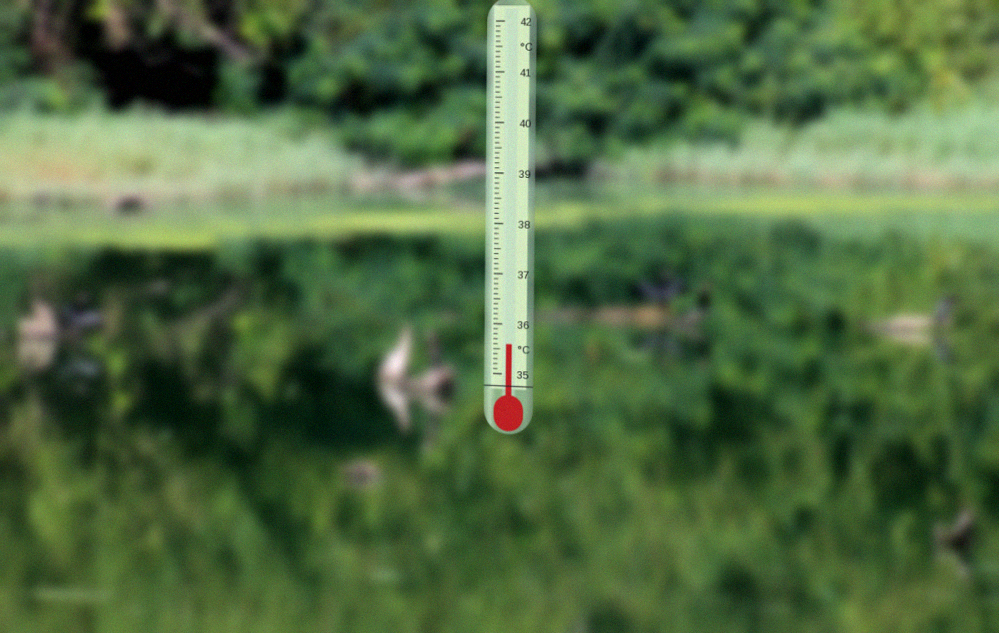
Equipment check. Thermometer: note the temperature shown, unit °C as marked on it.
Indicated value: 35.6 °C
